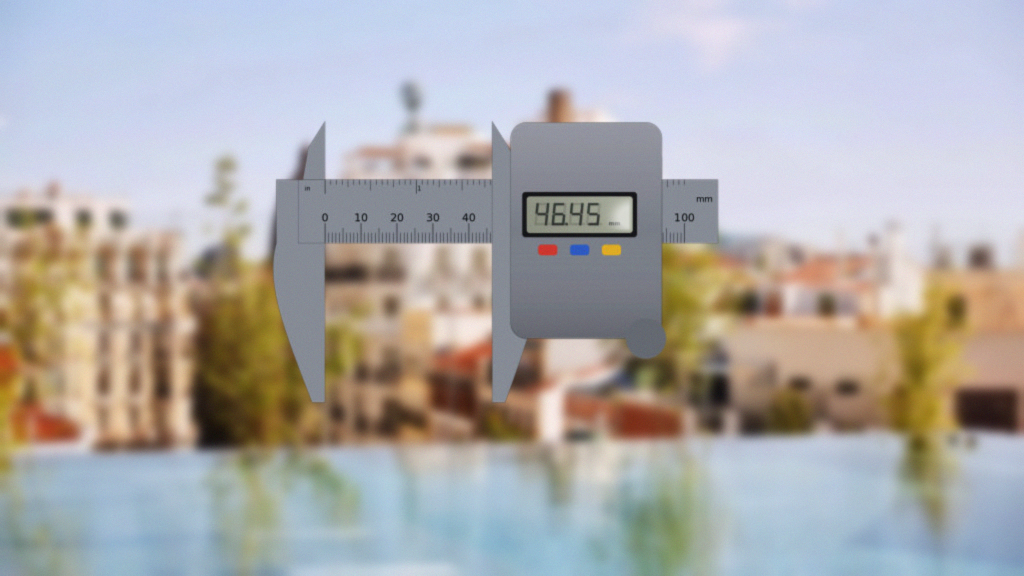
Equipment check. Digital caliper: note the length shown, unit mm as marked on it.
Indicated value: 46.45 mm
